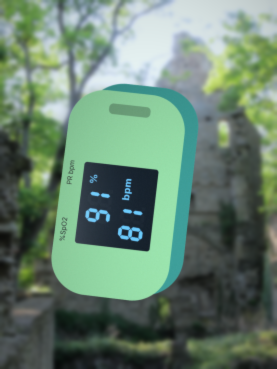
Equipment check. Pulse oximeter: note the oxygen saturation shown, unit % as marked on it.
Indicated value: 91 %
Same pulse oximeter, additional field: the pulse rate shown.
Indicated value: 81 bpm
